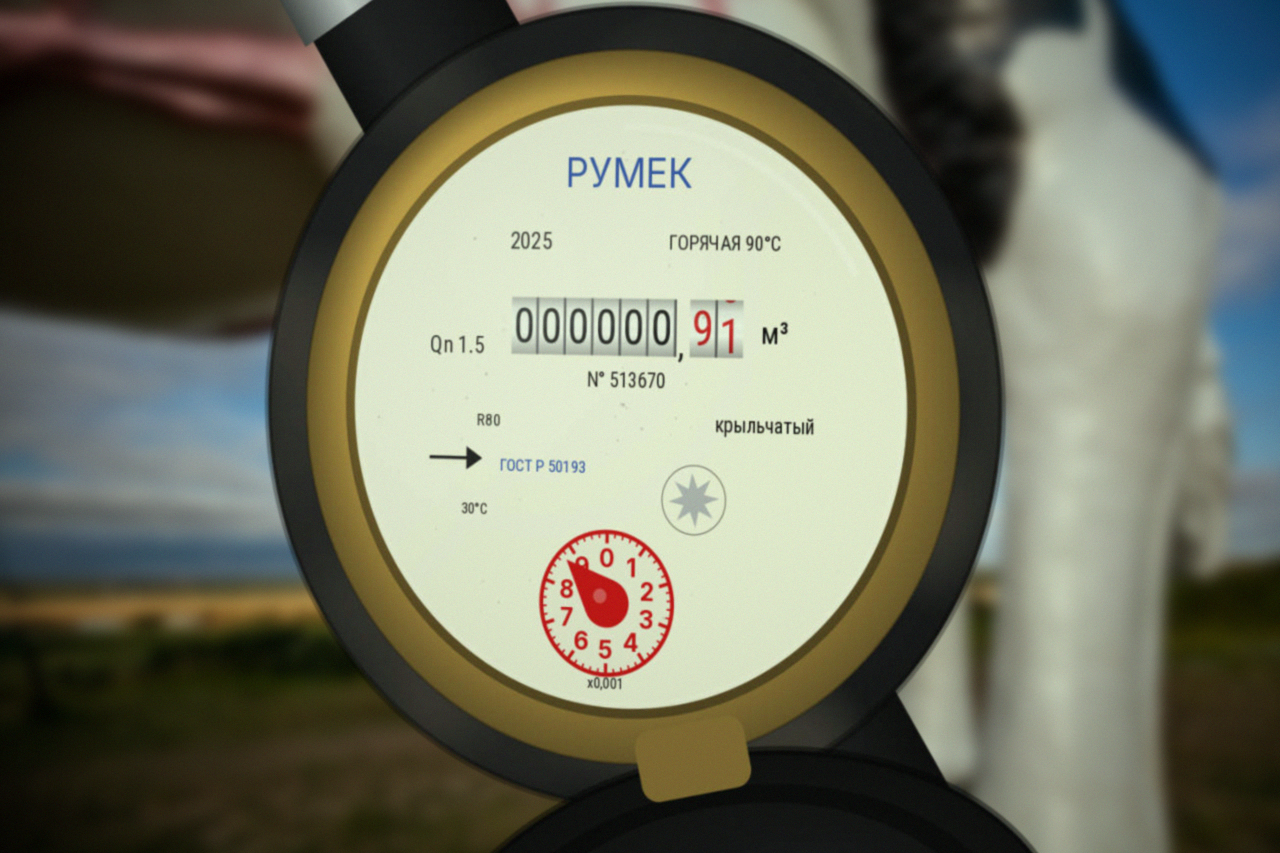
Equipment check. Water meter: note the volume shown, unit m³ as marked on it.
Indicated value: 0.908 m³
